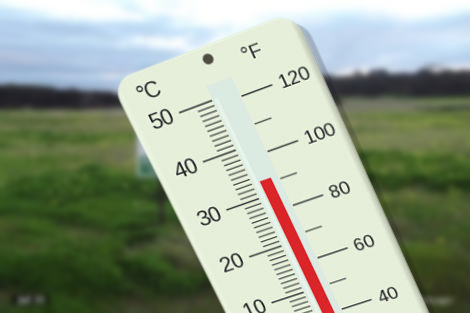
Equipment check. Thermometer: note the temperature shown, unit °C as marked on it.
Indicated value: 33 °C
